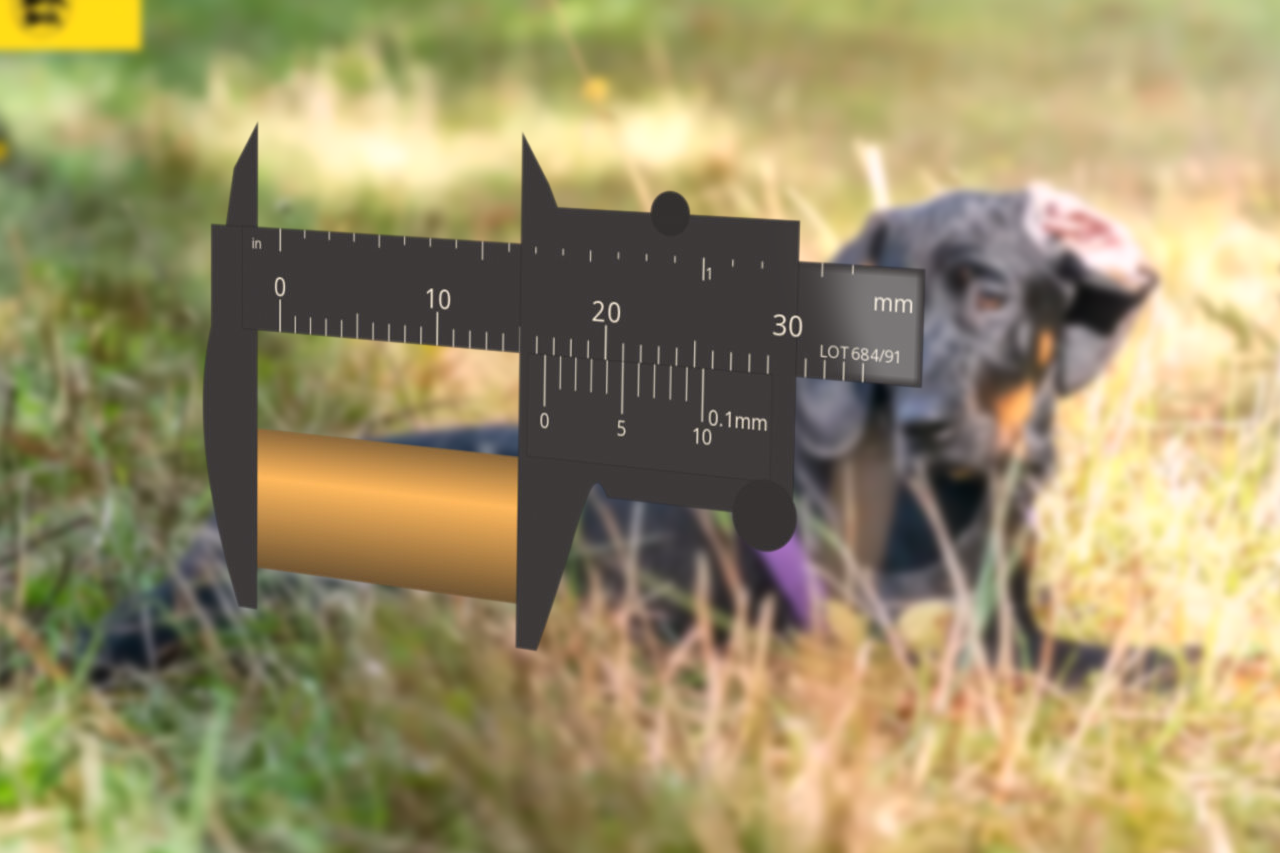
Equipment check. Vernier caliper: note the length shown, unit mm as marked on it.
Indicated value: 16.5 mm
